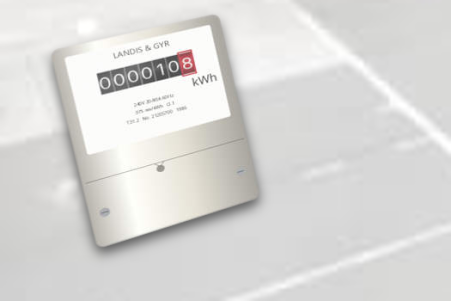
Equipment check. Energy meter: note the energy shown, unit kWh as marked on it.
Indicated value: 10.8 kWh
